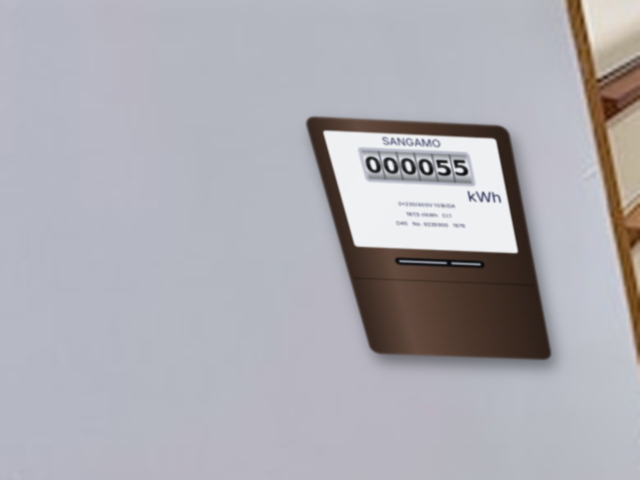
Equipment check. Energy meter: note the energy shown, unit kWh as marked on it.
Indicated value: 55 kWh
